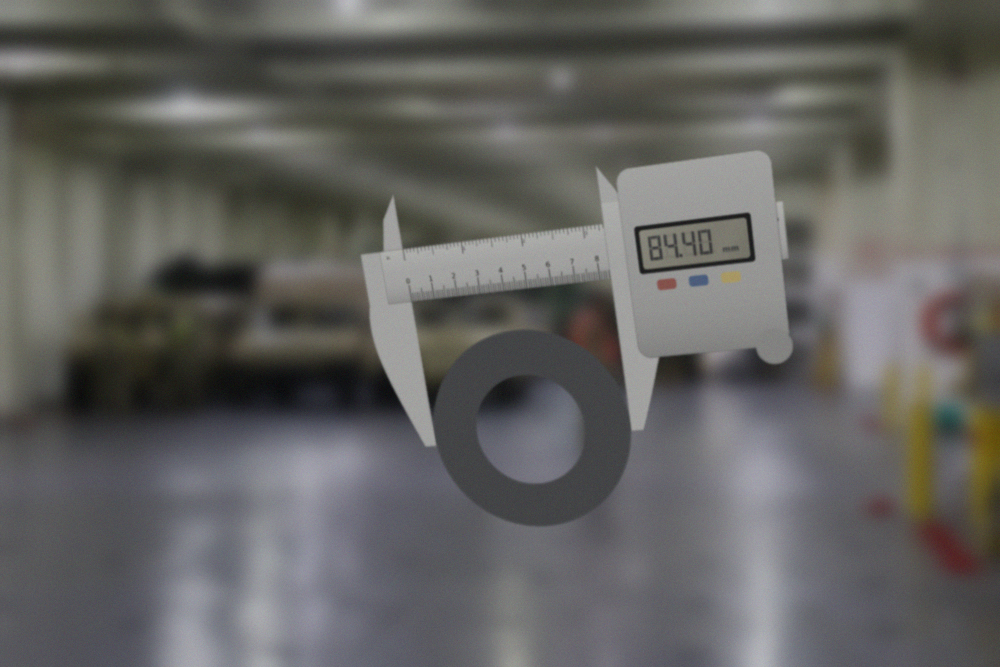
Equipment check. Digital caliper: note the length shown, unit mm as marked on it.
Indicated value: 84.40 mm
